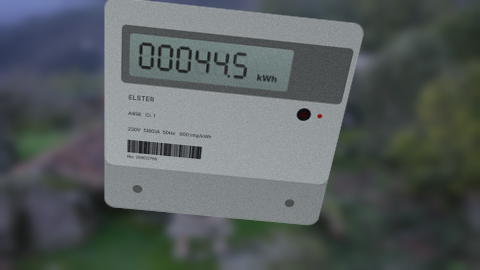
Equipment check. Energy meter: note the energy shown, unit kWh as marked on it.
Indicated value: 44.5 kWh
